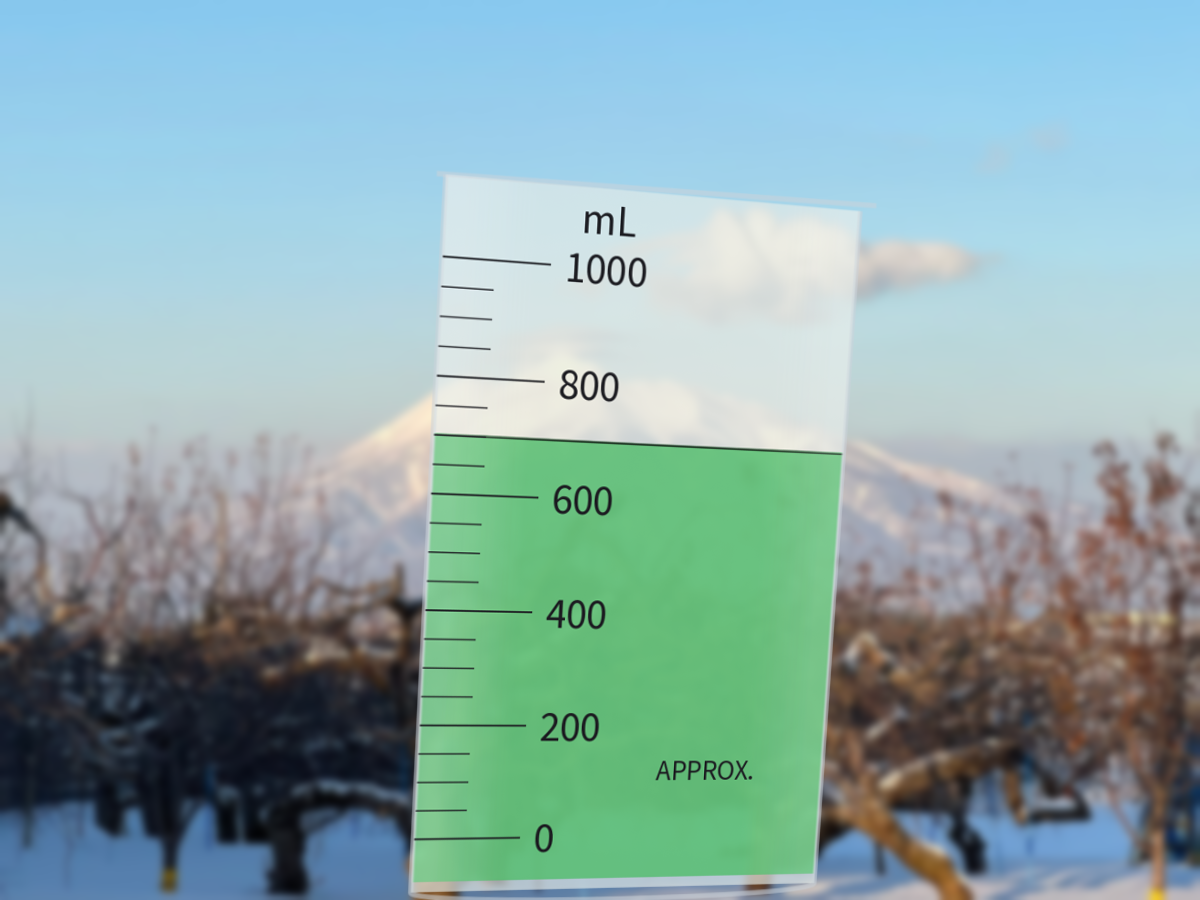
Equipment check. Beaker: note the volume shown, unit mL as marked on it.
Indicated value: 700 mL
